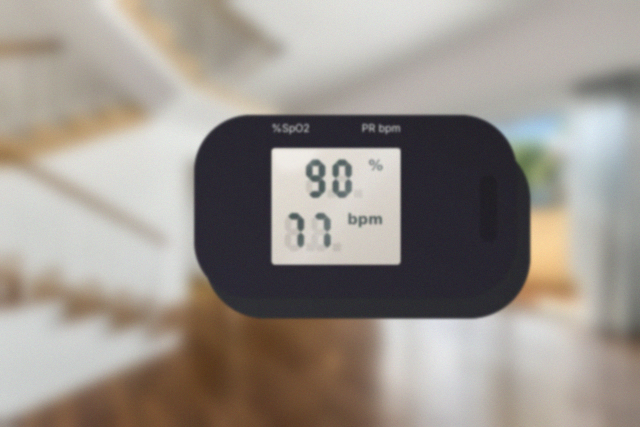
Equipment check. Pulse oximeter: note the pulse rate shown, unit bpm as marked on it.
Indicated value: 77 bpm
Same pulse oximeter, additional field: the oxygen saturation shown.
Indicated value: 90 %
